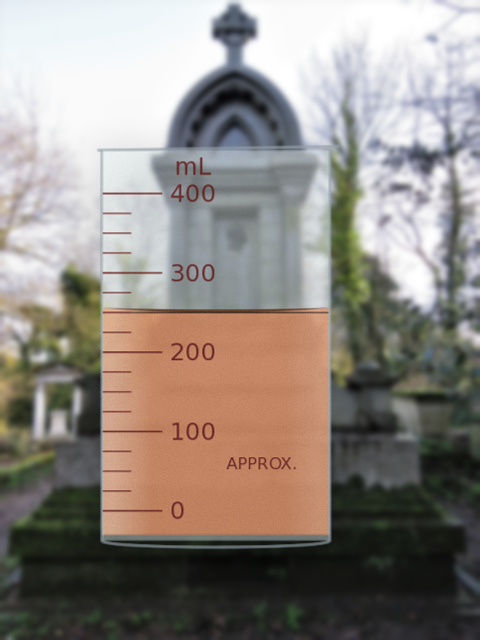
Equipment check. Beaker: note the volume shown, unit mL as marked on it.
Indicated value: 250 mL
